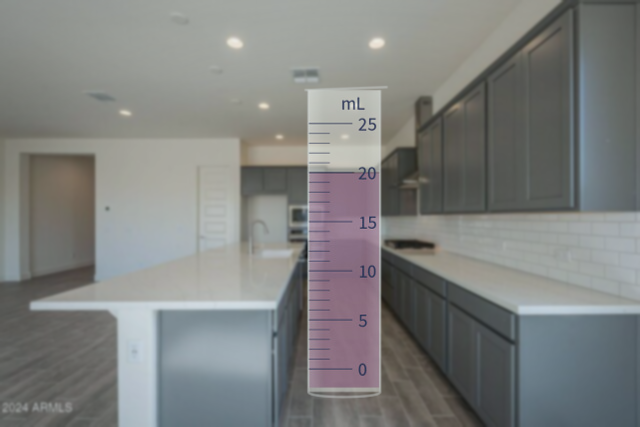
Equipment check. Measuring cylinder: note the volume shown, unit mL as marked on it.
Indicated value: 20 mL
